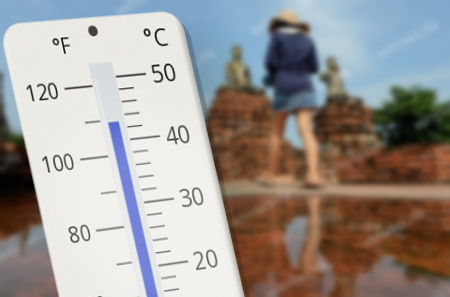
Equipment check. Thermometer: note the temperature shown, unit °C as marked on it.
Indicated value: 43 °C
